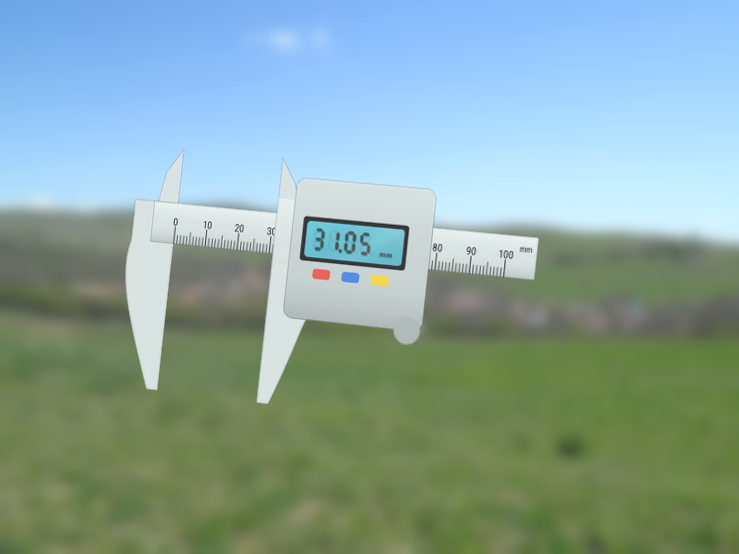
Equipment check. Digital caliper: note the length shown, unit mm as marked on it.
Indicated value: 31.05 mm
